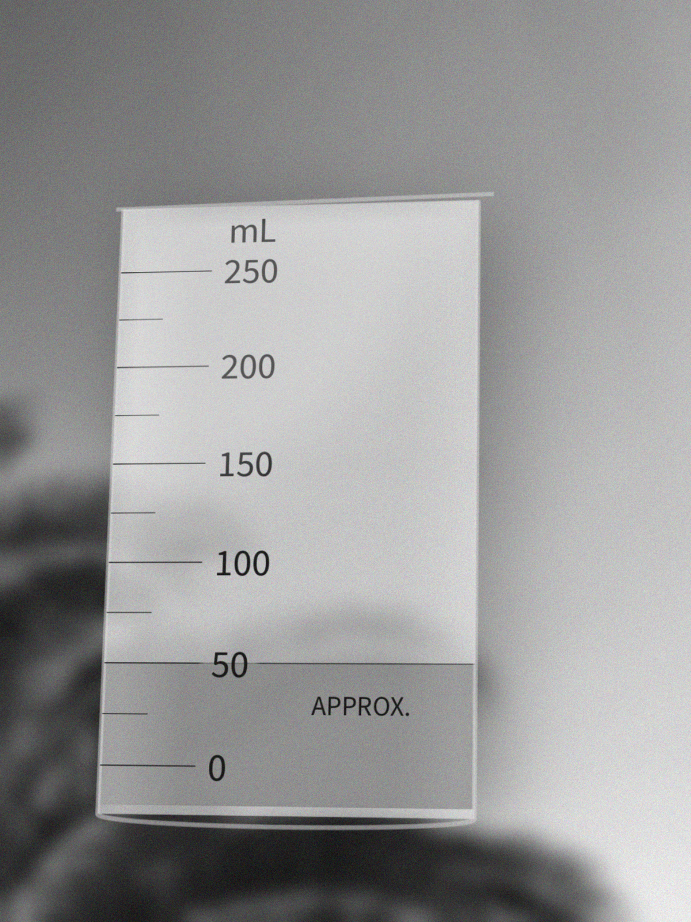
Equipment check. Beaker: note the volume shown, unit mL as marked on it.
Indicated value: 50 mL
